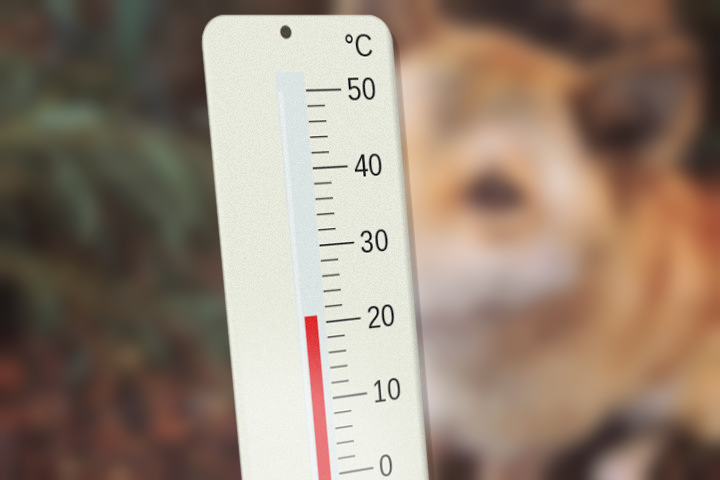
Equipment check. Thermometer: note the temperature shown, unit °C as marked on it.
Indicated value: 21 °C
